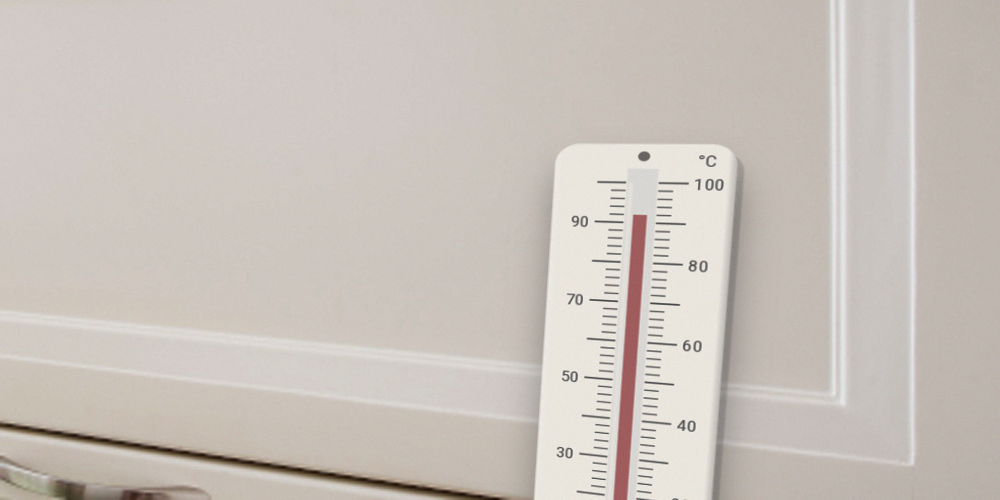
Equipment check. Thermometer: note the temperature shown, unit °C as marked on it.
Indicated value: 92 °C
